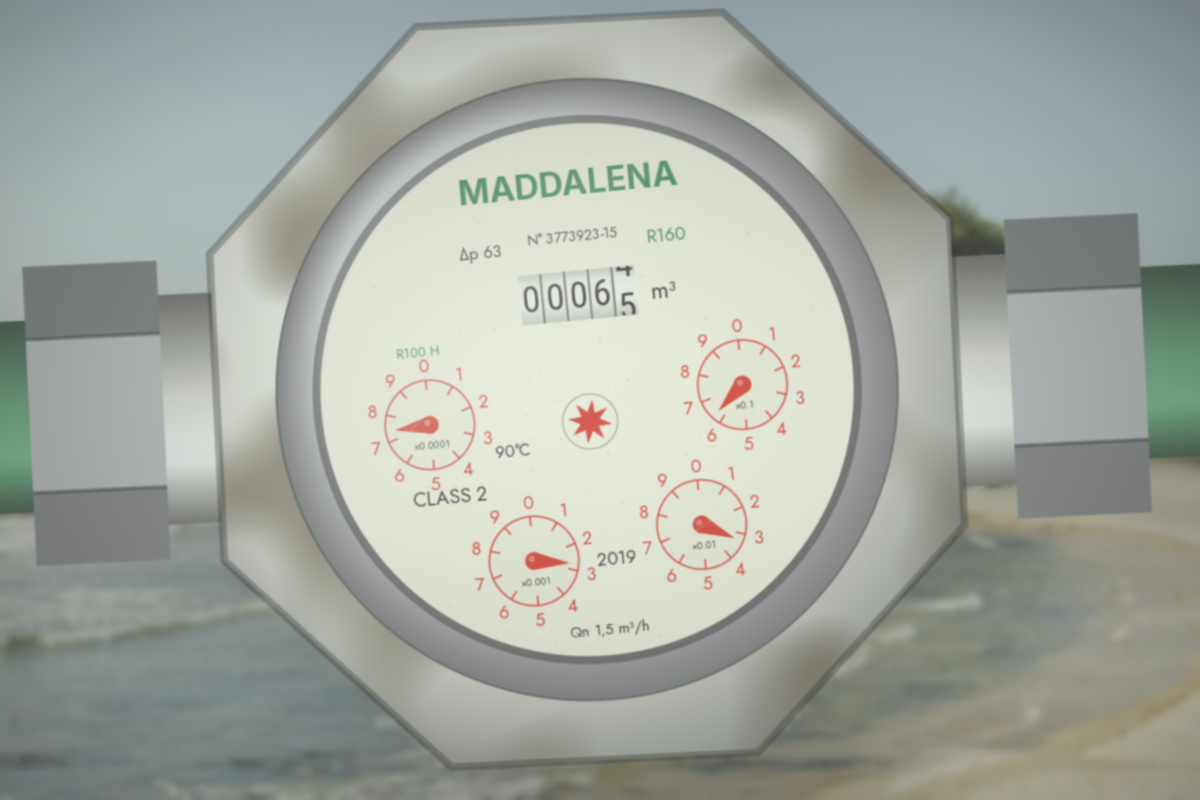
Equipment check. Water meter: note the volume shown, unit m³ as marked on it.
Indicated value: 64.6327 m³
